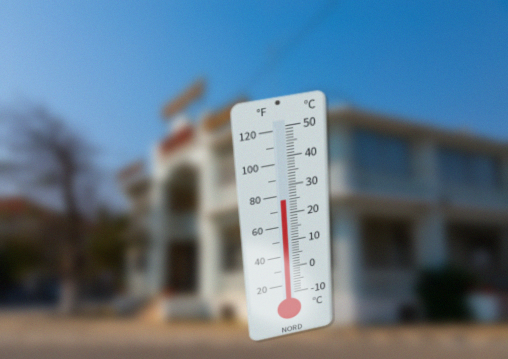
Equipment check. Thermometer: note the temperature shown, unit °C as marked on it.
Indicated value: 25 °C
